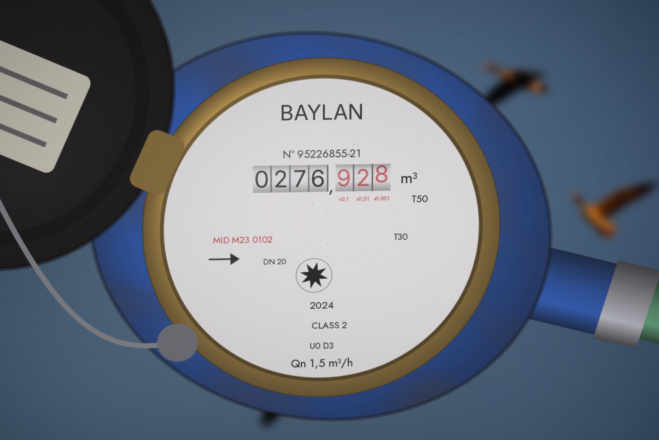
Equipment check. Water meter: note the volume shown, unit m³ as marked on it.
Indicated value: 276.928 m³
